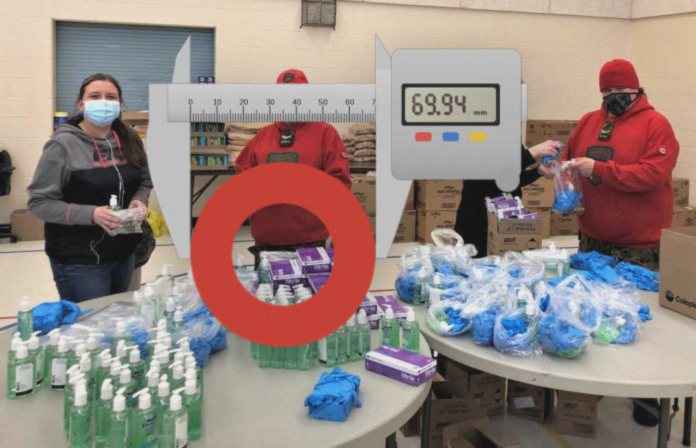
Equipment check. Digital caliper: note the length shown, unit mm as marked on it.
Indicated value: 69.94 mm
